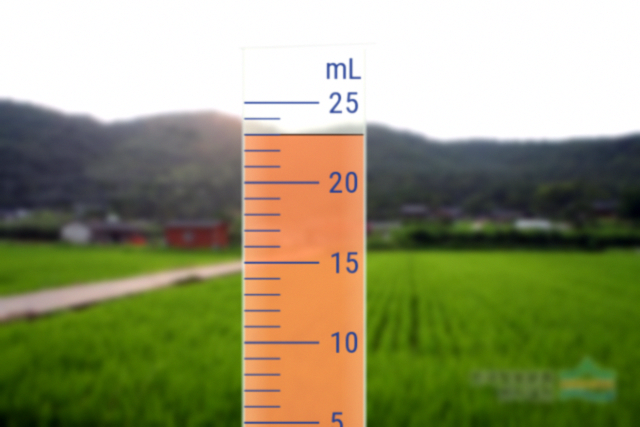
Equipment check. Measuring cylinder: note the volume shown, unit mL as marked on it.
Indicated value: 23 mL
